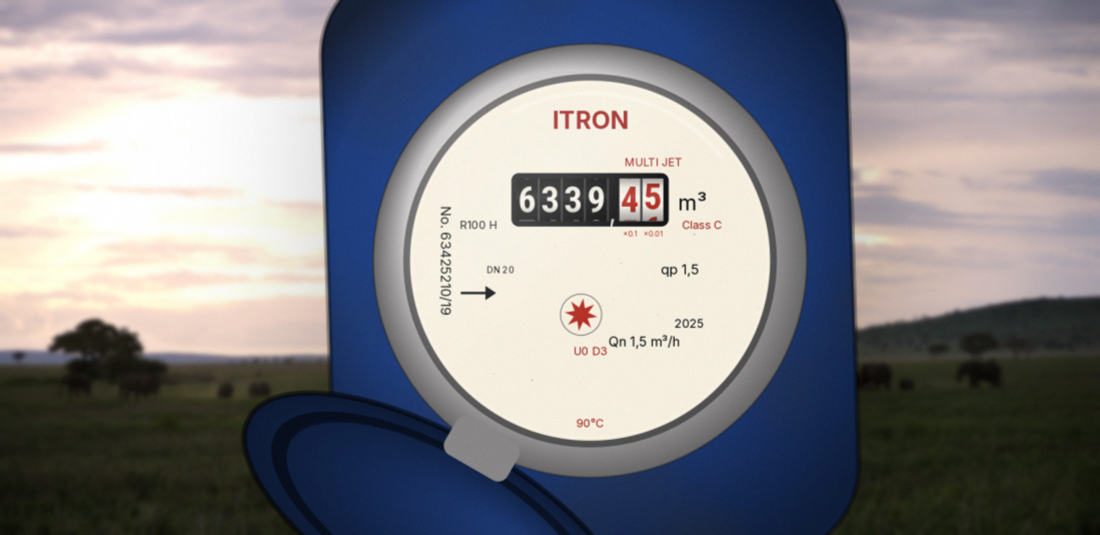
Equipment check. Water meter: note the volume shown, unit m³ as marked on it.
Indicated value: 6339.45 m³
